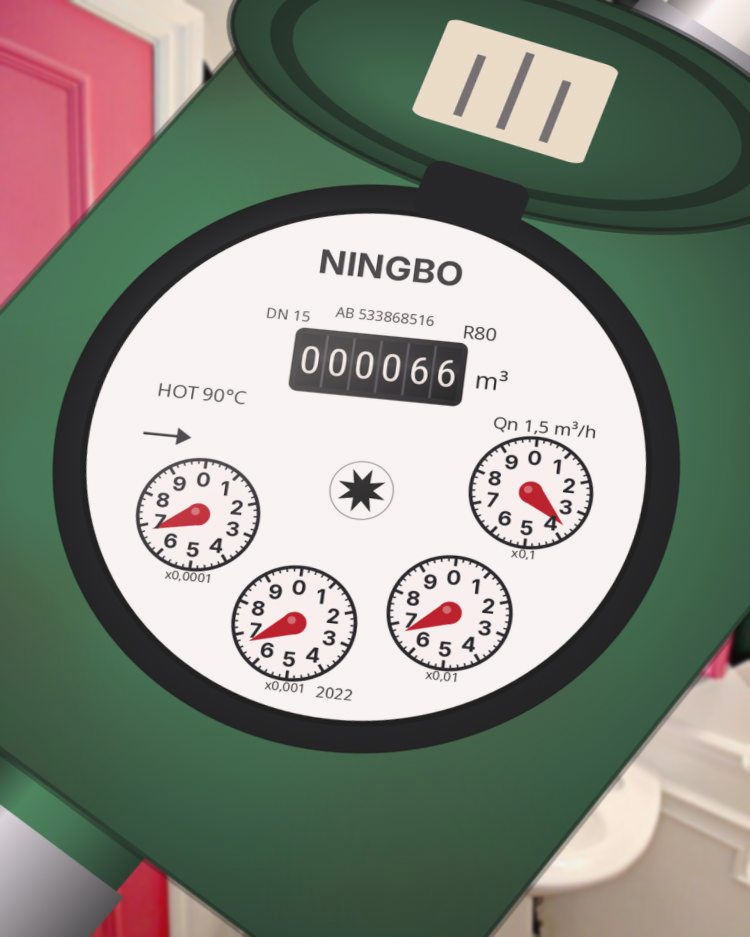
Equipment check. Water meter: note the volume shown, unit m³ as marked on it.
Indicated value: 66.3666 m³
